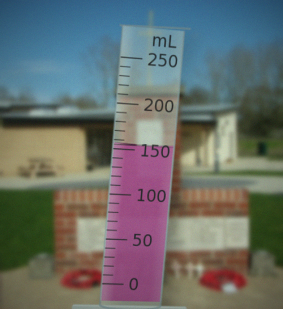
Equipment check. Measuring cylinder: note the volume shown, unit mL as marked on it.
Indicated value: 155 mL
